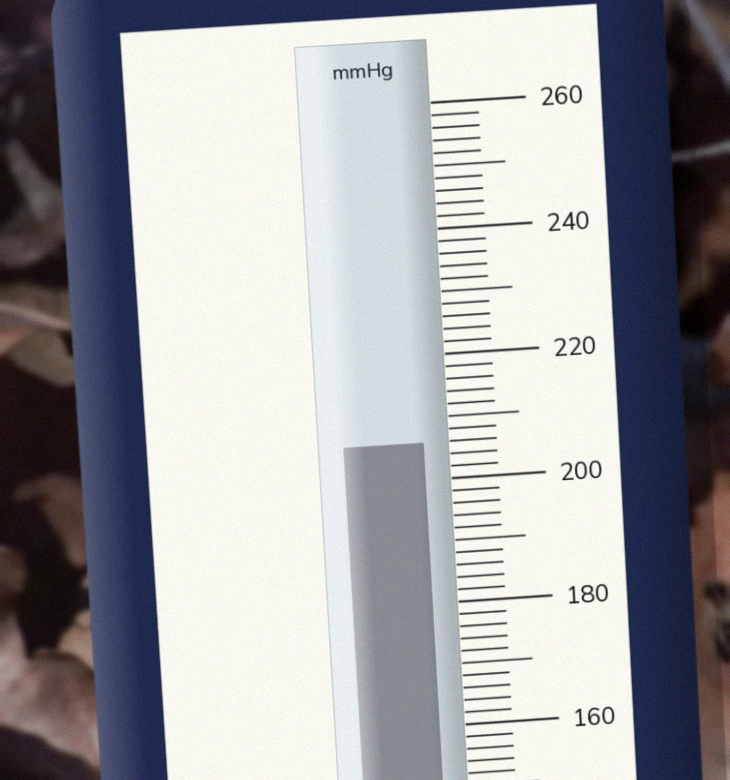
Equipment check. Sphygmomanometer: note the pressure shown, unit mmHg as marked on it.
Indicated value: 206 mmHg
